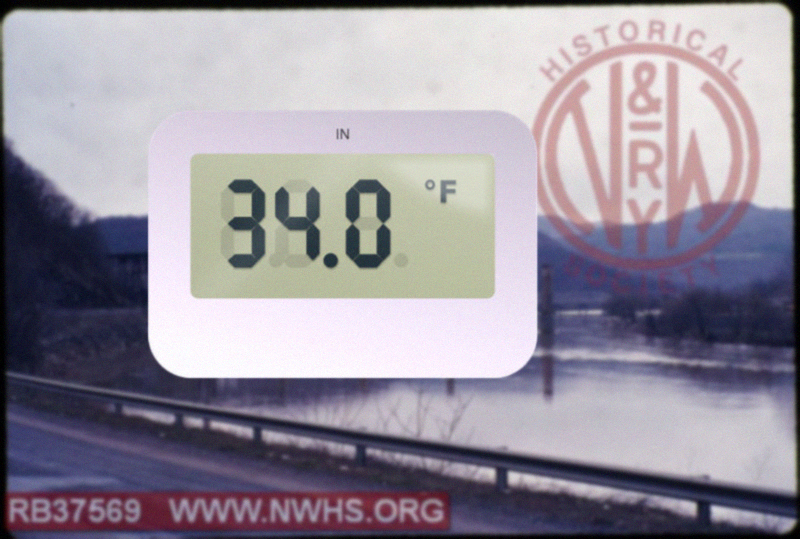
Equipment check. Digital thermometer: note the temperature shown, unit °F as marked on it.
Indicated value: 34.0 °F
